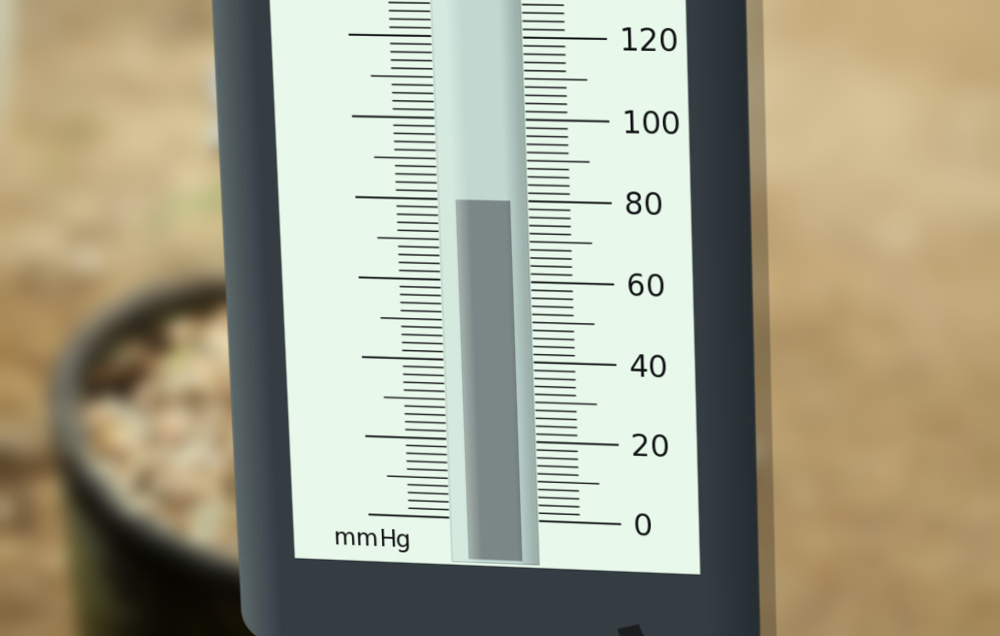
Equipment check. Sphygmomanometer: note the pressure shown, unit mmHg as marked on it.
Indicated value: 80 mmHg
